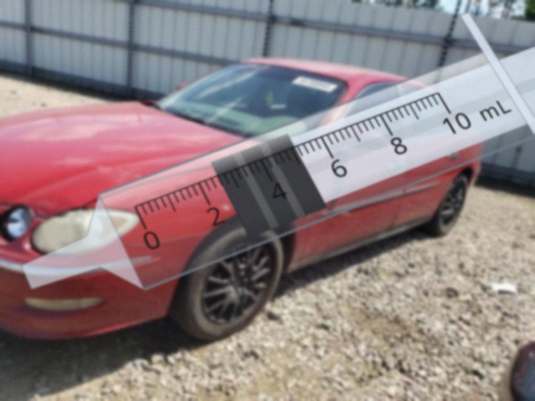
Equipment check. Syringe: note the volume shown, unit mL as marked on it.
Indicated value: 2.6 mL
